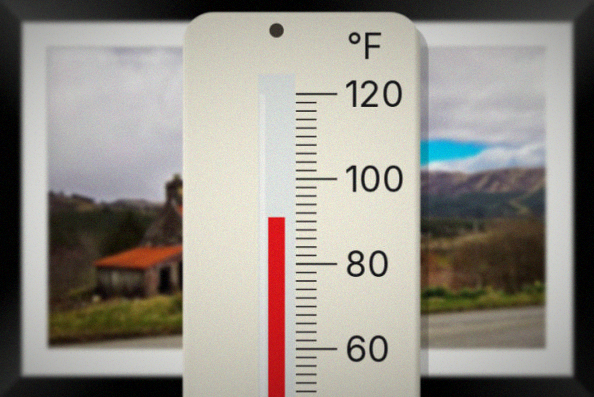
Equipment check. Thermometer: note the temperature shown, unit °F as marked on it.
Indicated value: 91 °F
